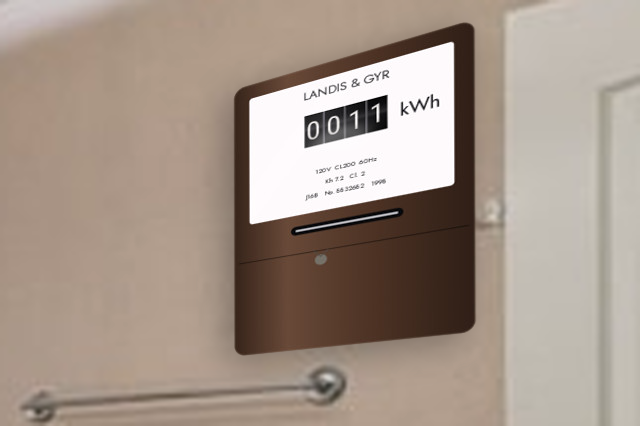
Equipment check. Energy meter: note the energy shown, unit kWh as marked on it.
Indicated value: 11 kWh
